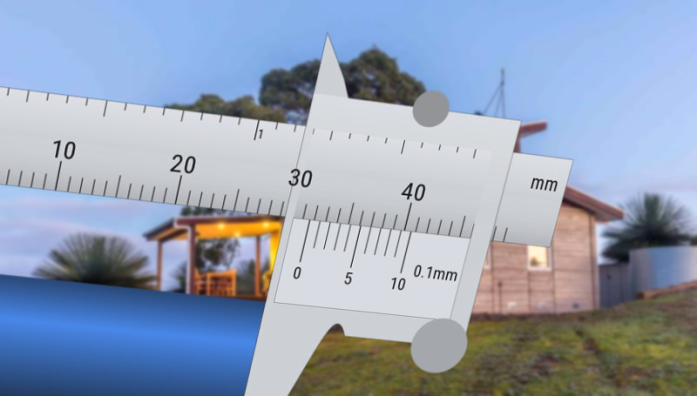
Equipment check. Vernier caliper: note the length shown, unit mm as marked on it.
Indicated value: 31.6 mm
